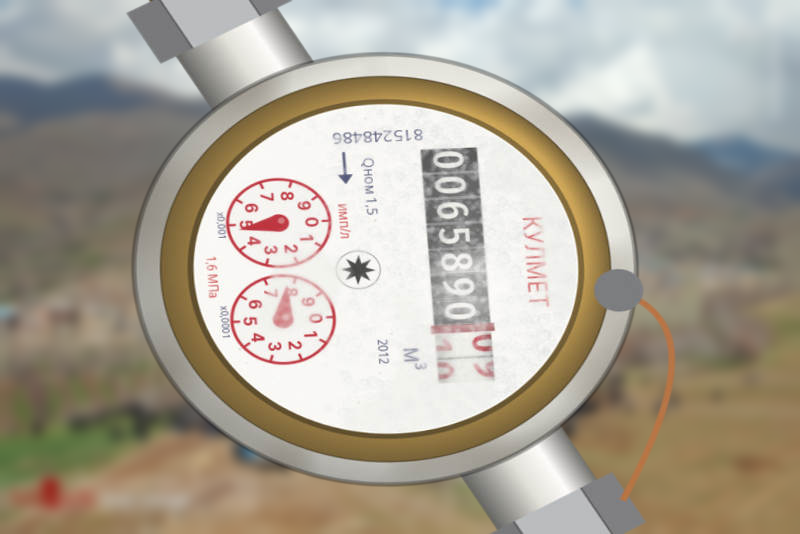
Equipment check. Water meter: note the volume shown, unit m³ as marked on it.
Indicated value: 65890.0947 m³
